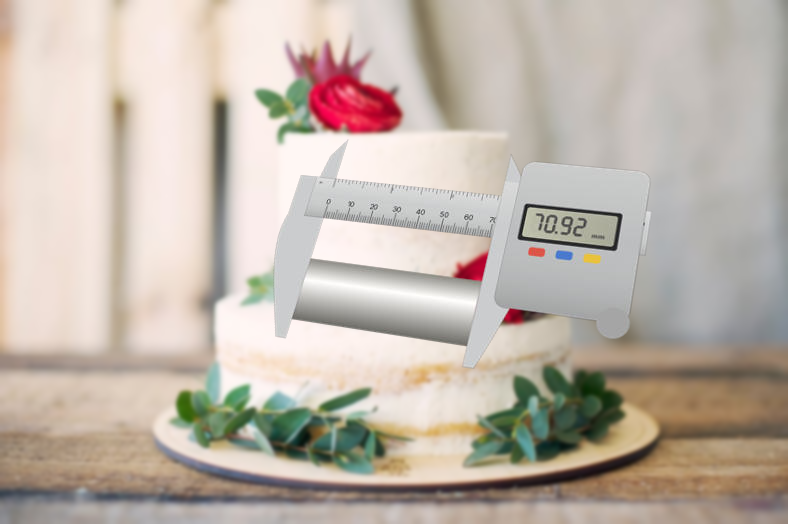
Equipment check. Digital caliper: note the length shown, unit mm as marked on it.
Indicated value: 70.92 mm
